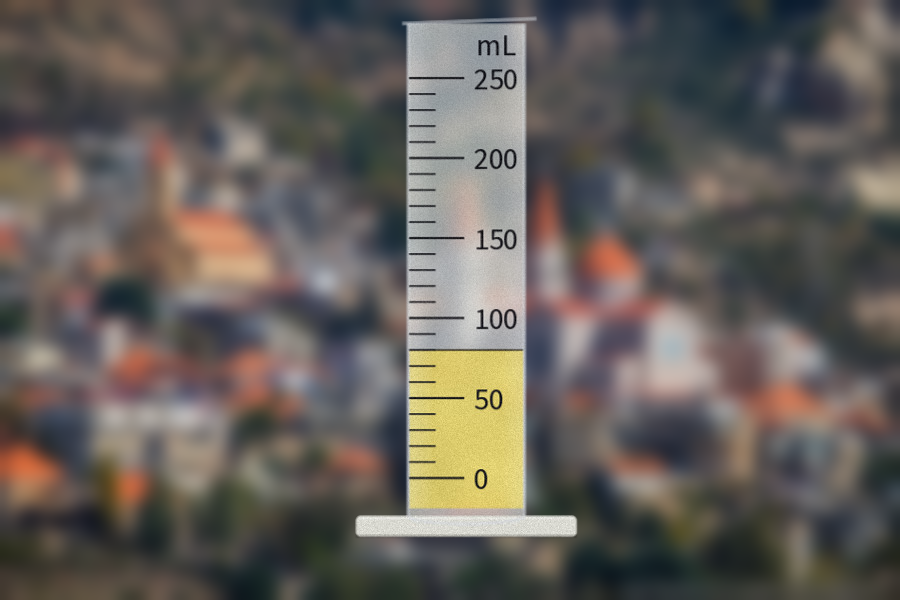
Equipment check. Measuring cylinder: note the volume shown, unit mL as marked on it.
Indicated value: 80 mL
